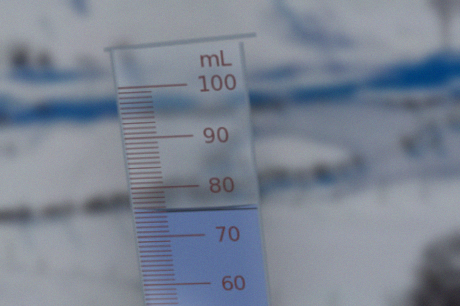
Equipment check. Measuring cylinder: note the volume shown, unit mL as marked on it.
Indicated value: 75 mL
